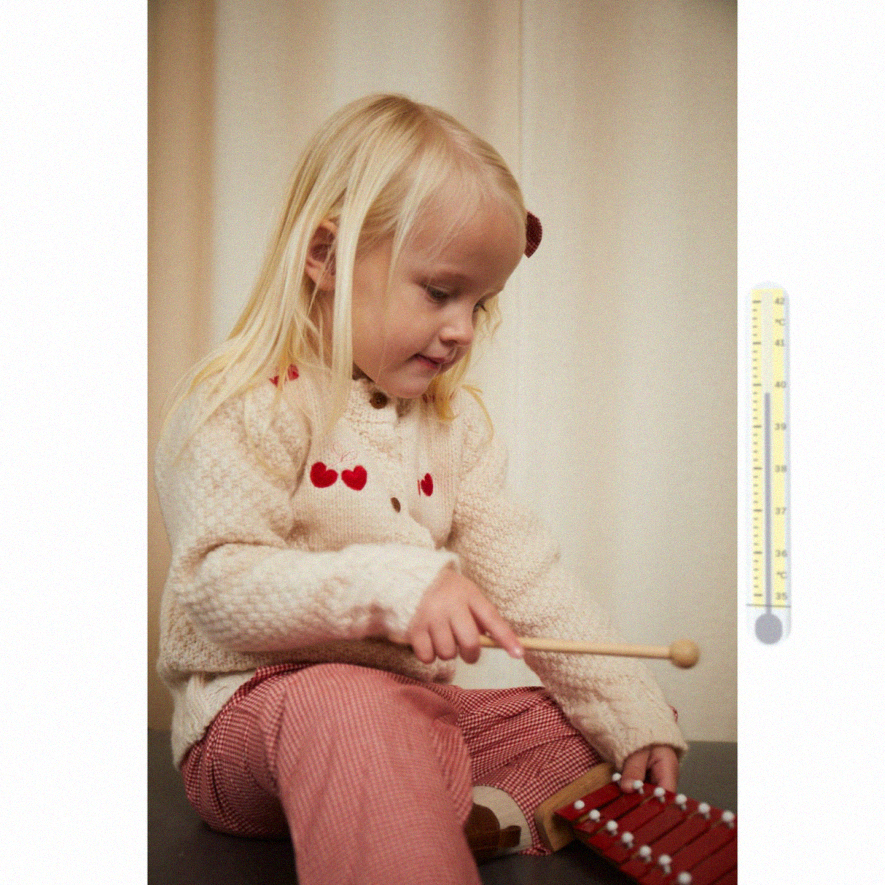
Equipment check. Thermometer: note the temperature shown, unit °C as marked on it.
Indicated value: 39.8 °C
